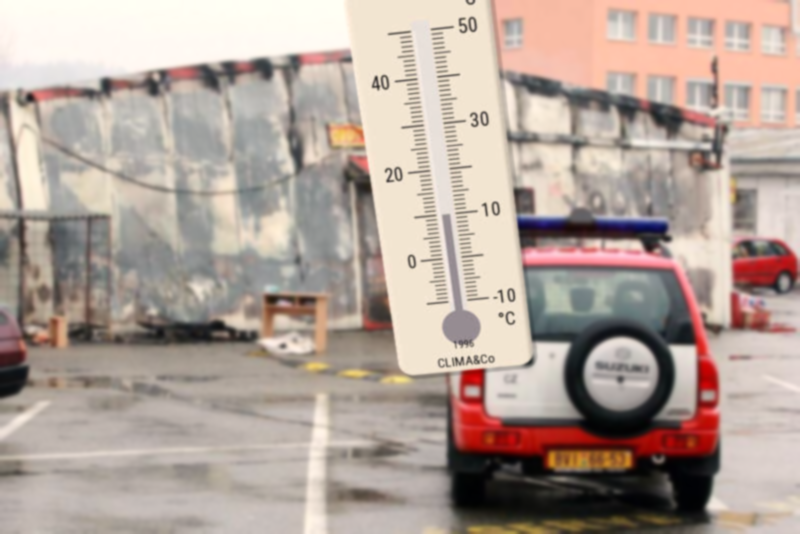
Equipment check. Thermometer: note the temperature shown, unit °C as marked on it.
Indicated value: 10 °C
